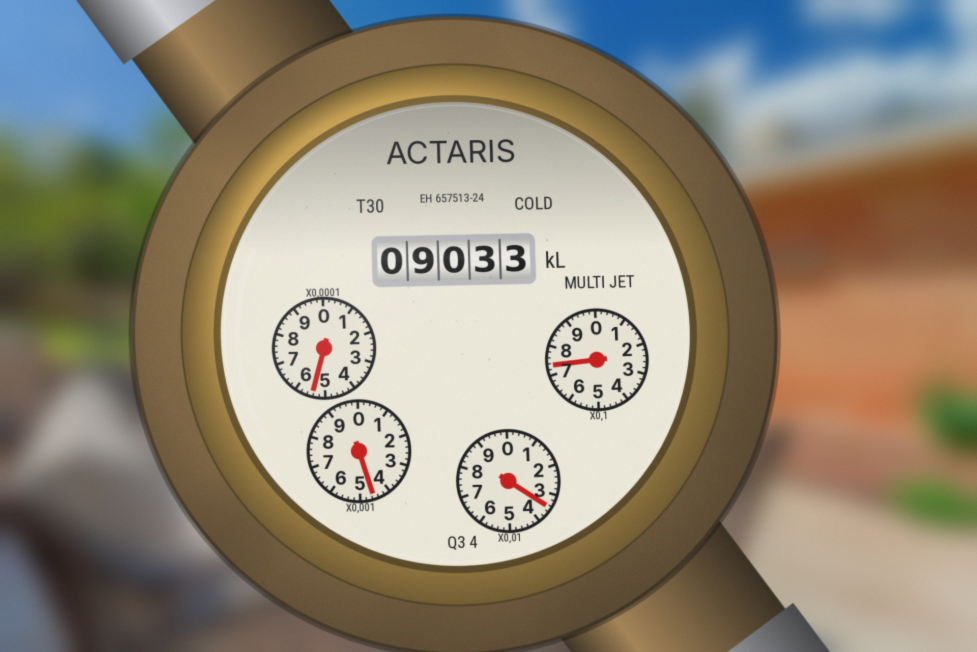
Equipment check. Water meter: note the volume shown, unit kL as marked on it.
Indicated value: 9033.7345 kL
